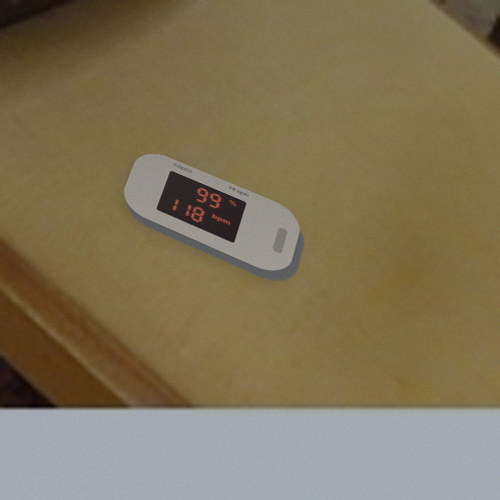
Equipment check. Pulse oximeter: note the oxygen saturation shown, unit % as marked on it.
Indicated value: 99 %
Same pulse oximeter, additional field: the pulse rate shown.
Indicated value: 118 bpm
